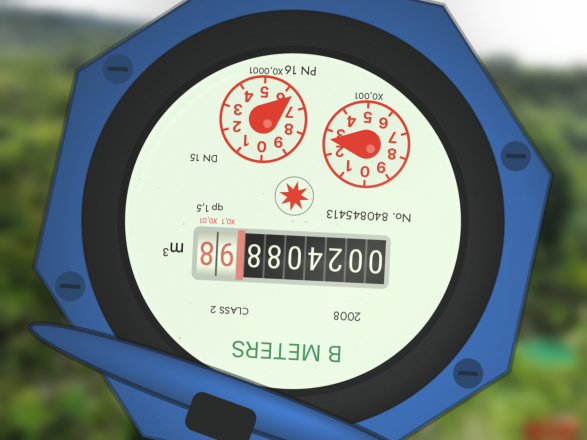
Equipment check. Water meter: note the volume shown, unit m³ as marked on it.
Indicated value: 24088.9826 m³
